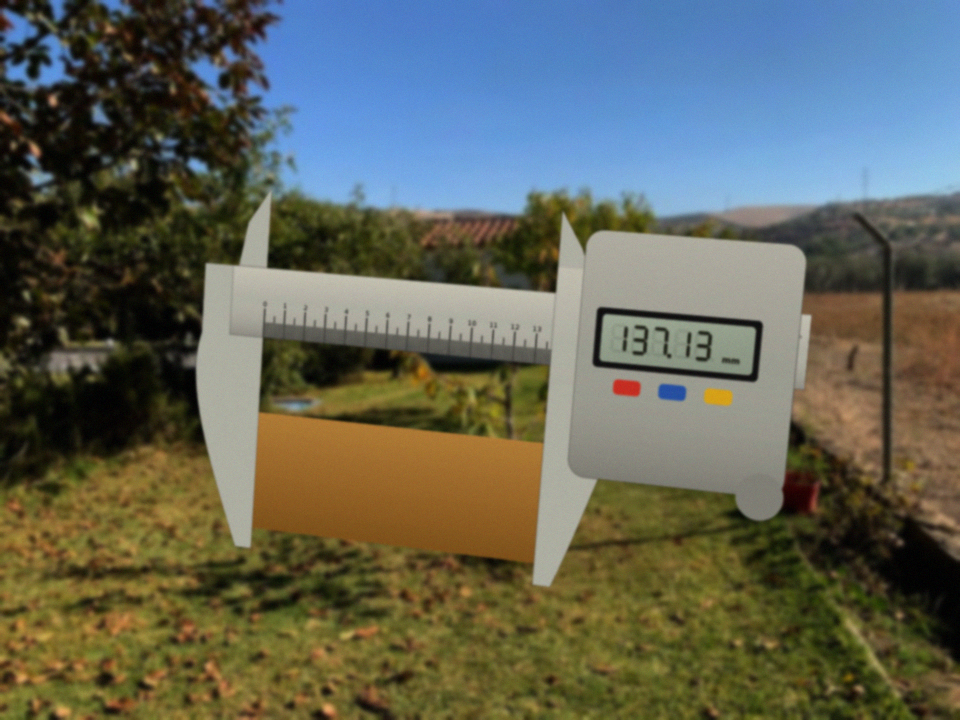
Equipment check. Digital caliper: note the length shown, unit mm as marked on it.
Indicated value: 137.13 mm
